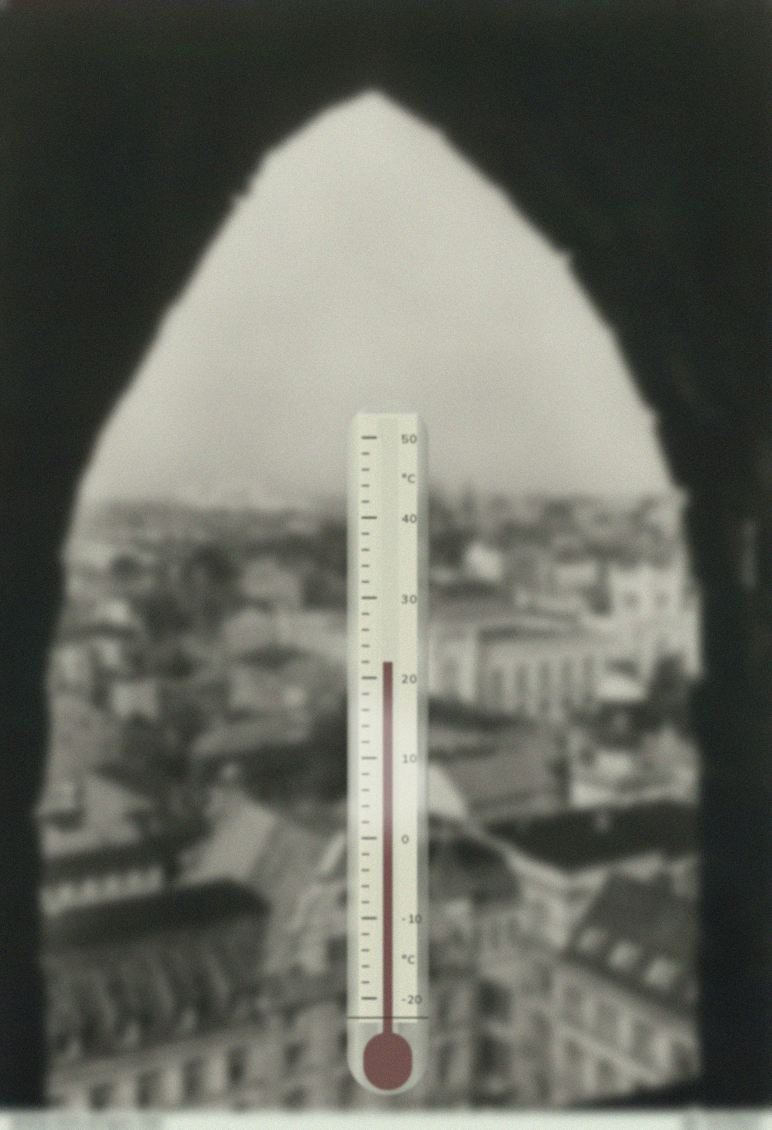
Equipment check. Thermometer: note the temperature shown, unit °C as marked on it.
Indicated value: 22 °C
